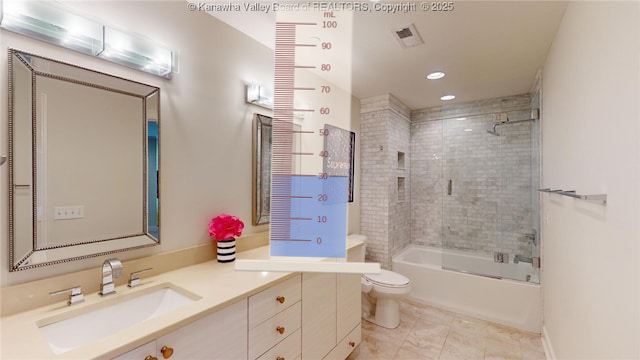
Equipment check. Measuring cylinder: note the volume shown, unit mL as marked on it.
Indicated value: 30 mL
